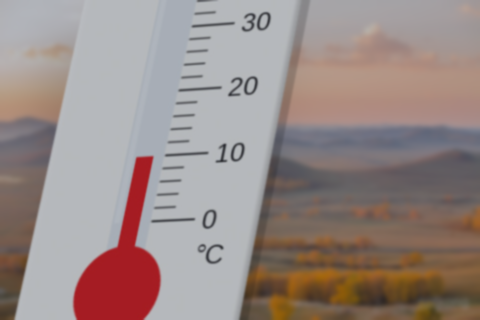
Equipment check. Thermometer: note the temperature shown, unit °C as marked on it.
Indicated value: 10 °C
